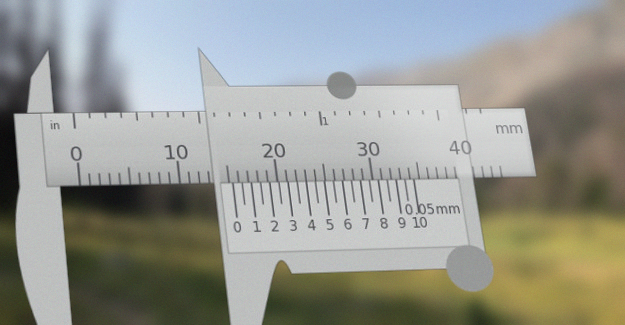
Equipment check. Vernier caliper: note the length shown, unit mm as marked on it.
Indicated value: 15.4 mm
